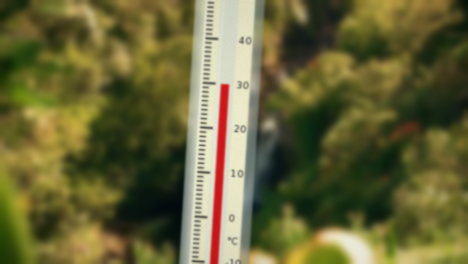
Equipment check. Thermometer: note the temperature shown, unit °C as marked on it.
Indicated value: 30 °C
